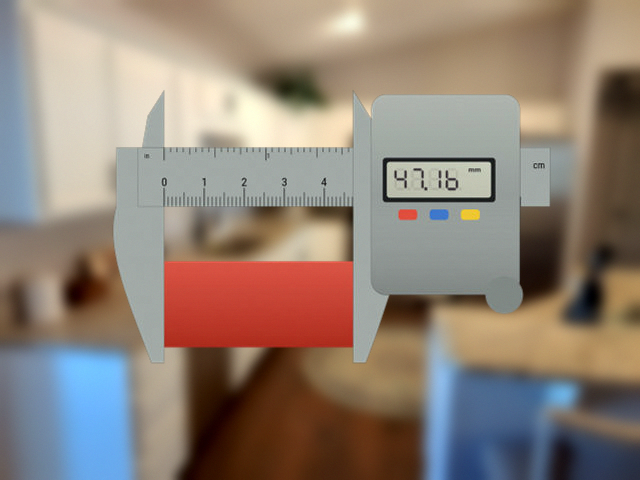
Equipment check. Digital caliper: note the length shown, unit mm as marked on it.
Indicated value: 47.16 mm
